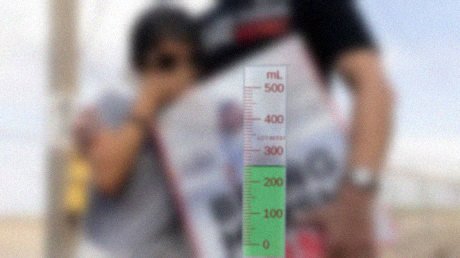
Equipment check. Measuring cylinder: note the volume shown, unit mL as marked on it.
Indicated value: 250 mL
